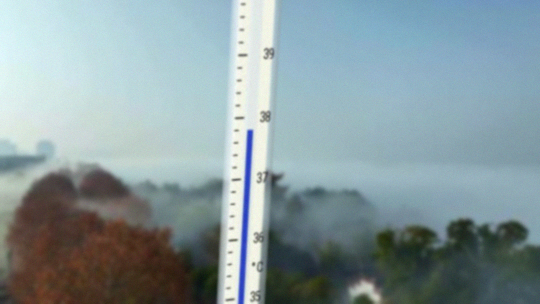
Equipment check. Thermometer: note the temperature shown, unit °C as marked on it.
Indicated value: 37.8 °C
